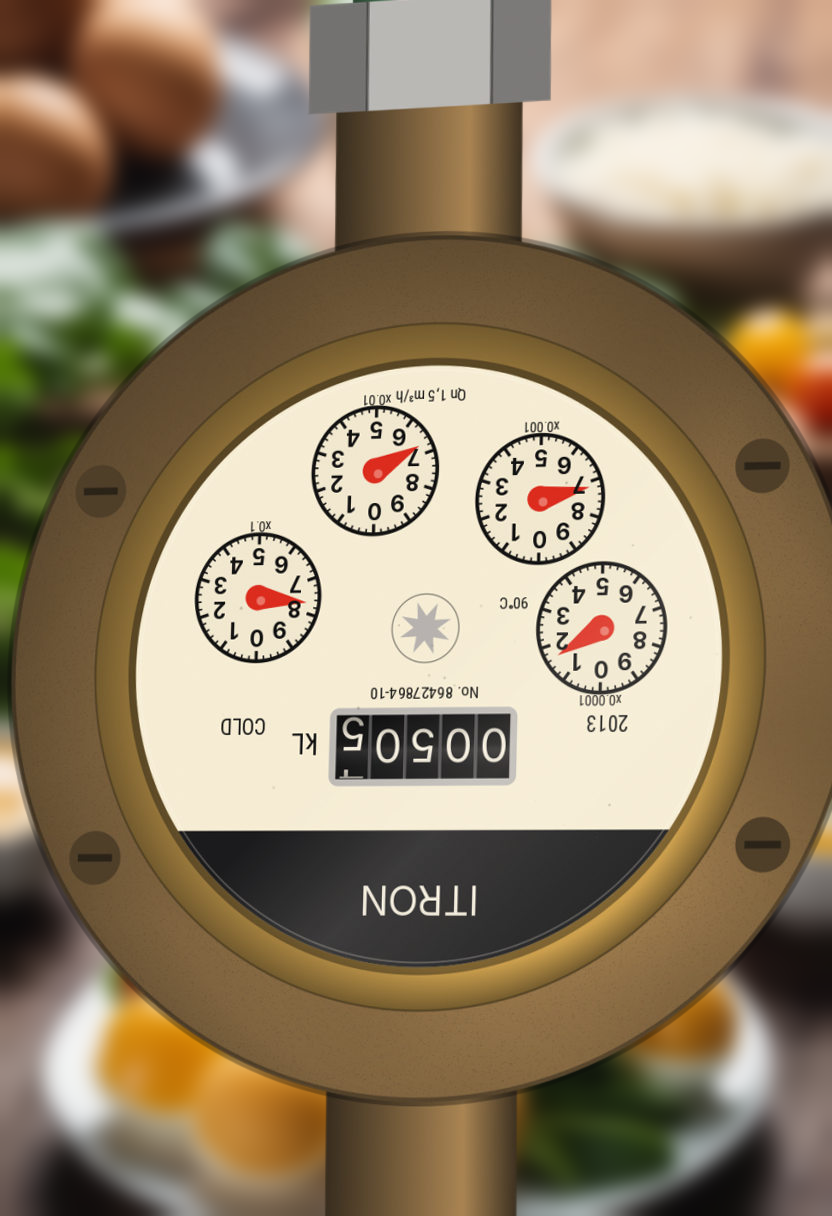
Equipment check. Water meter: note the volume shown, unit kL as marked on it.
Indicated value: 504.7671 kL
